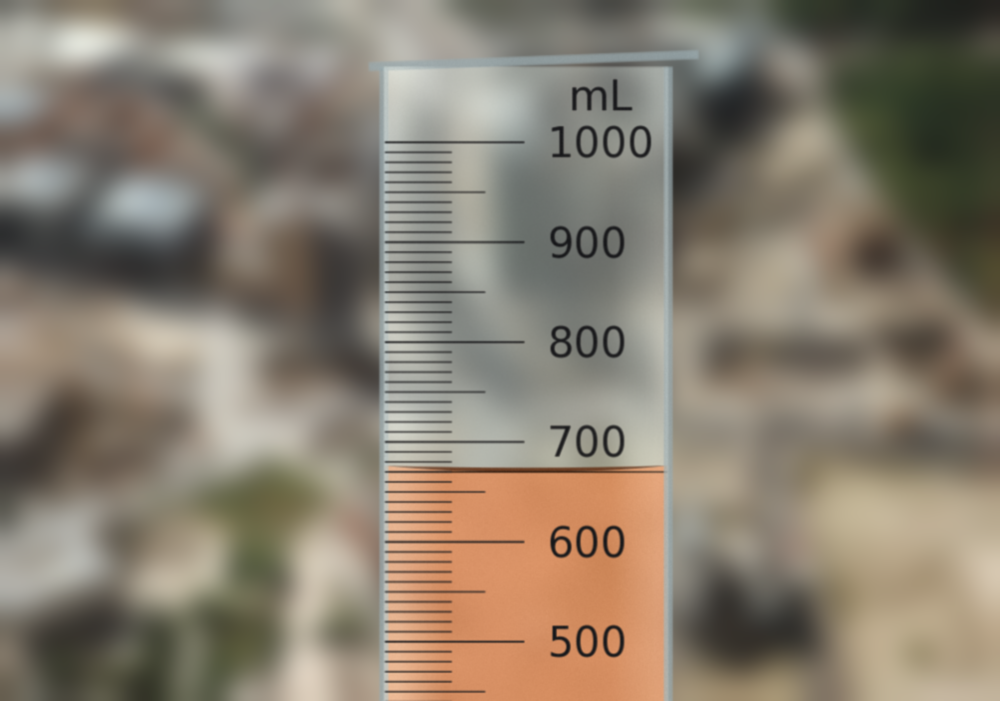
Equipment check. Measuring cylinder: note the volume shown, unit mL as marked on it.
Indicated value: 670 mL
